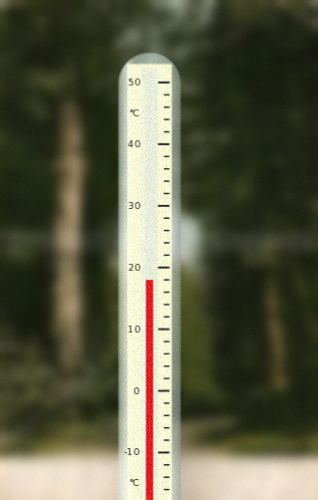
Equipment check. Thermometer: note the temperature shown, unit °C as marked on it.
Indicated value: 18 °C
